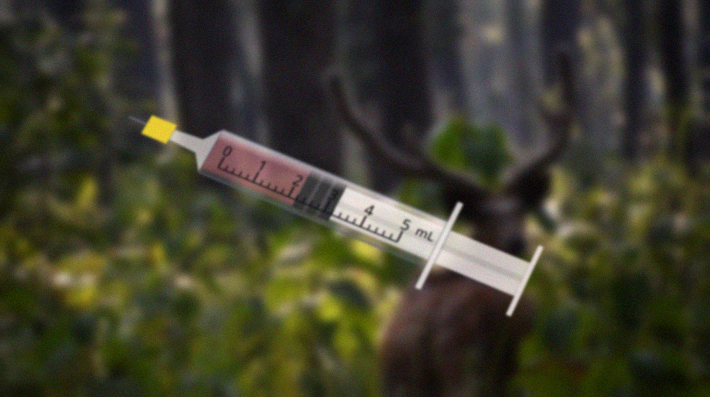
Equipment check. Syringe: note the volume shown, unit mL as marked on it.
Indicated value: 2.2 mL
